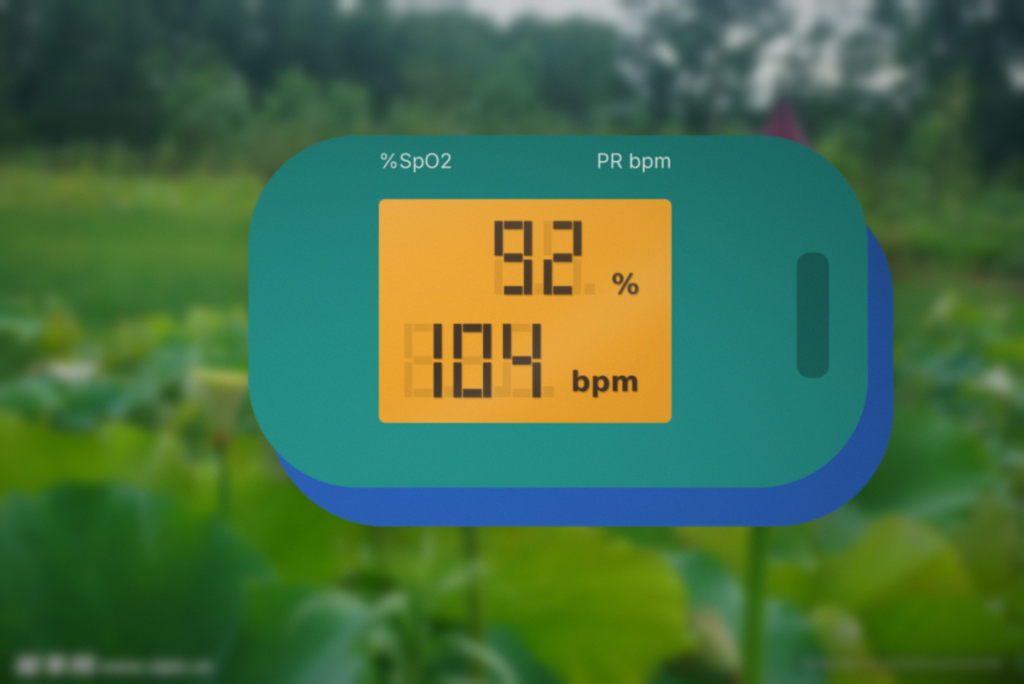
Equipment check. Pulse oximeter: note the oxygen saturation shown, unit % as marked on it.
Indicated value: 92 %
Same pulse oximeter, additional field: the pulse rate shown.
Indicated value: 104 bpm
